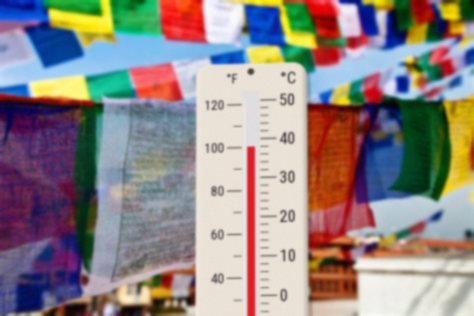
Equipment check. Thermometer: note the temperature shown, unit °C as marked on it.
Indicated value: 38 °C
